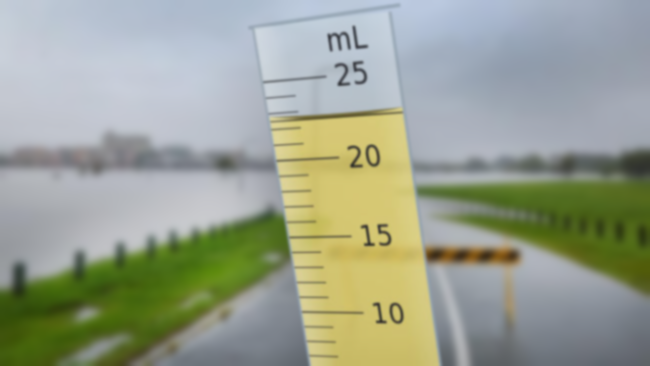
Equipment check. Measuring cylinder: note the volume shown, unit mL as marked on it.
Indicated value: 22.5 mL
